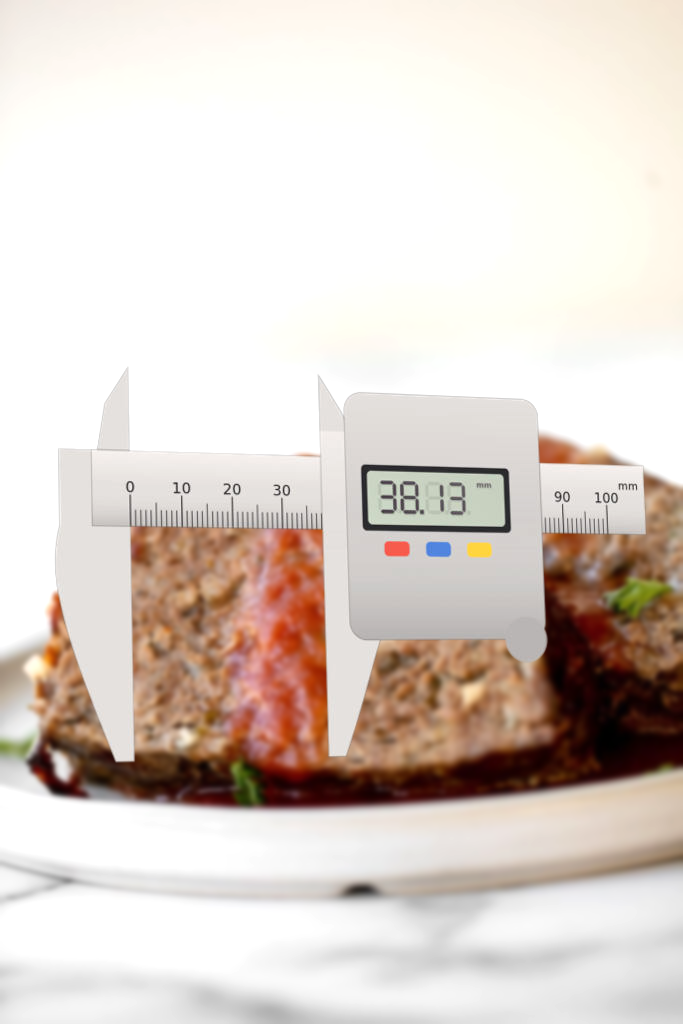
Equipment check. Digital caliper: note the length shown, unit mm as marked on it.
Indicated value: 38.13 mm
